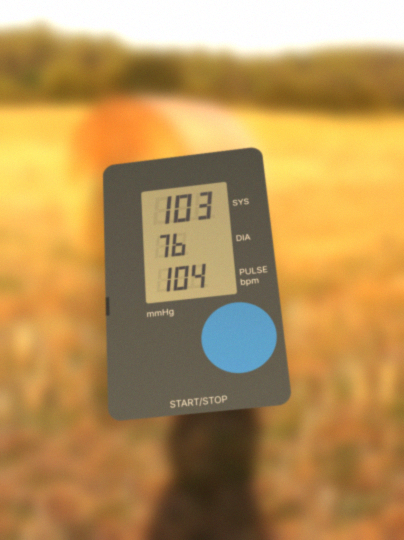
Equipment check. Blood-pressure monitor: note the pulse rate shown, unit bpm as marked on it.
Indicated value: 104 bpm
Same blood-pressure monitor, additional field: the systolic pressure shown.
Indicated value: 103 mmHg
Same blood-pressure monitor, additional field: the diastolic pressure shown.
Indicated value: 76 mmHg
